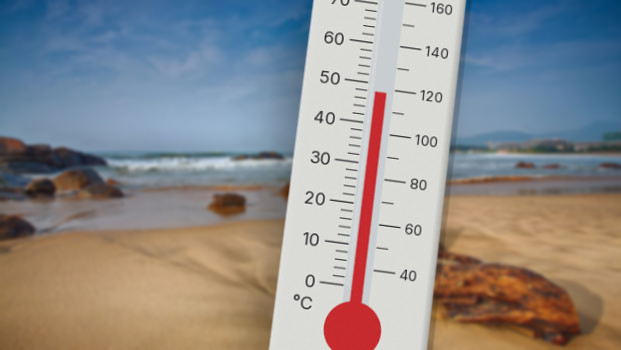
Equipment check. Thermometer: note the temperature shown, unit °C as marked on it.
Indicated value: 48 °C
